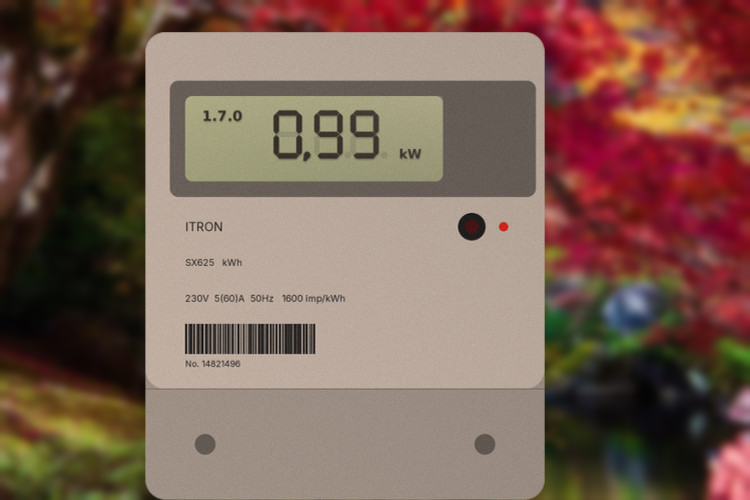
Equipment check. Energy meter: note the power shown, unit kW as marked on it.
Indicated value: 0.99 kW
